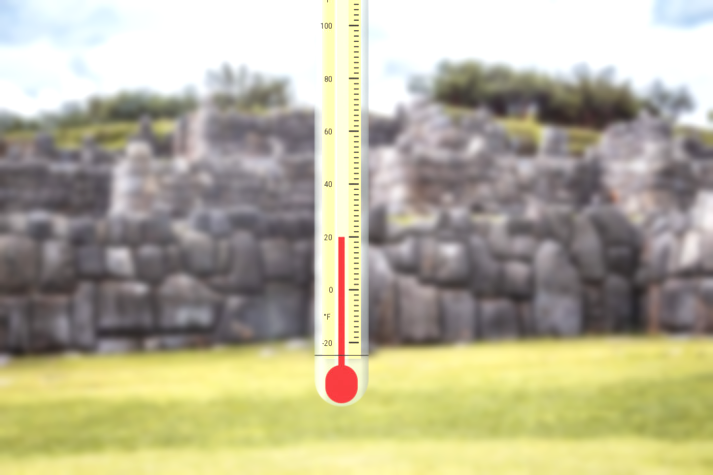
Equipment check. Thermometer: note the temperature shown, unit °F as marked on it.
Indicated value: 20 °F
